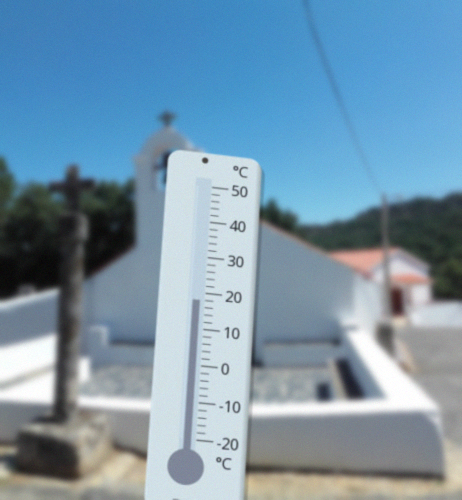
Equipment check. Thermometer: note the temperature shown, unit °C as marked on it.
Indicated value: 18 °C
